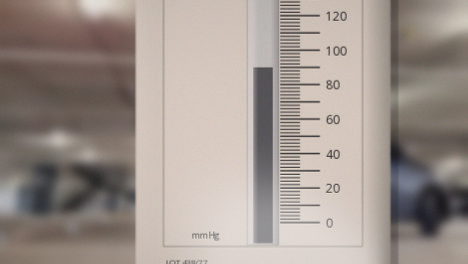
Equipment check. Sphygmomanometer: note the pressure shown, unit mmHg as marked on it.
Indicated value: 90 mmHg
